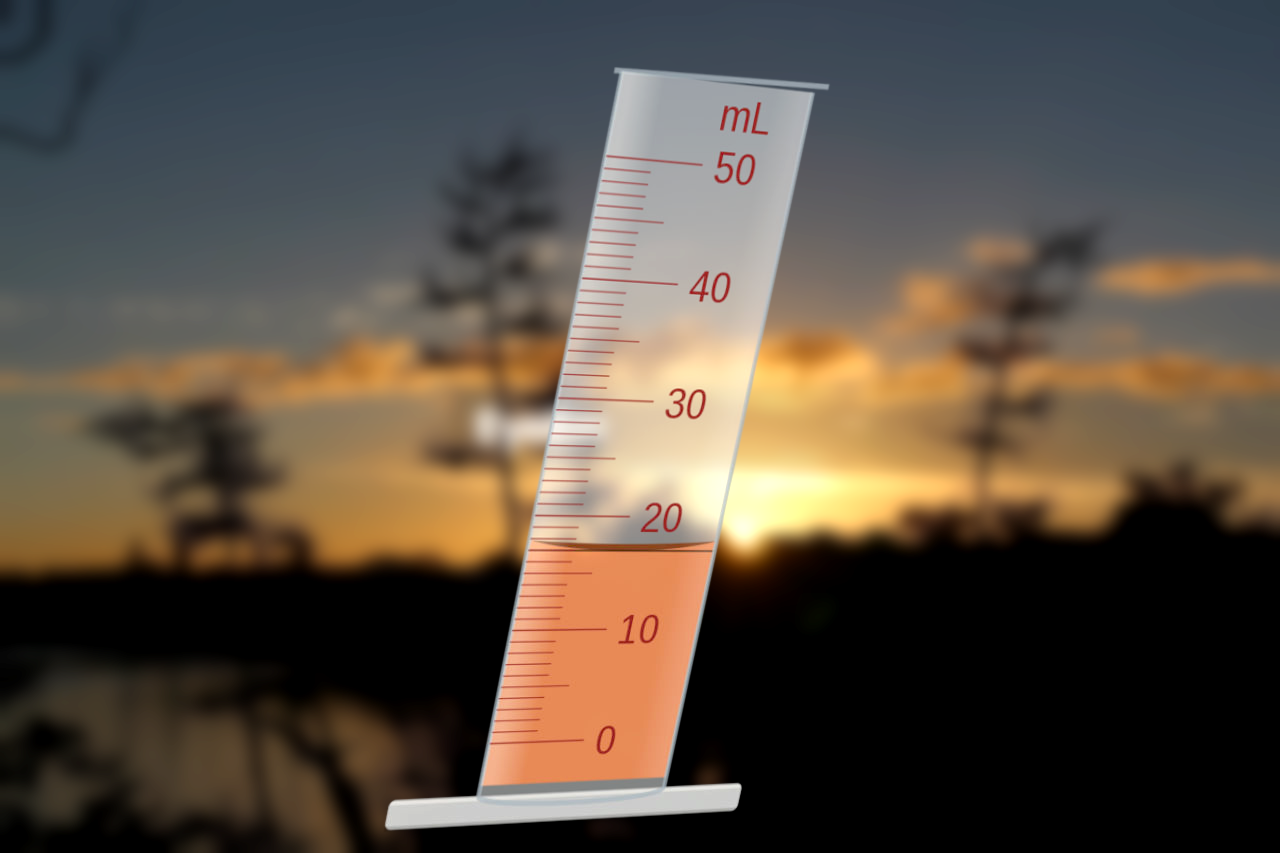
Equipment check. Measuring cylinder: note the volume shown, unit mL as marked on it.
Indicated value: 17 mL
